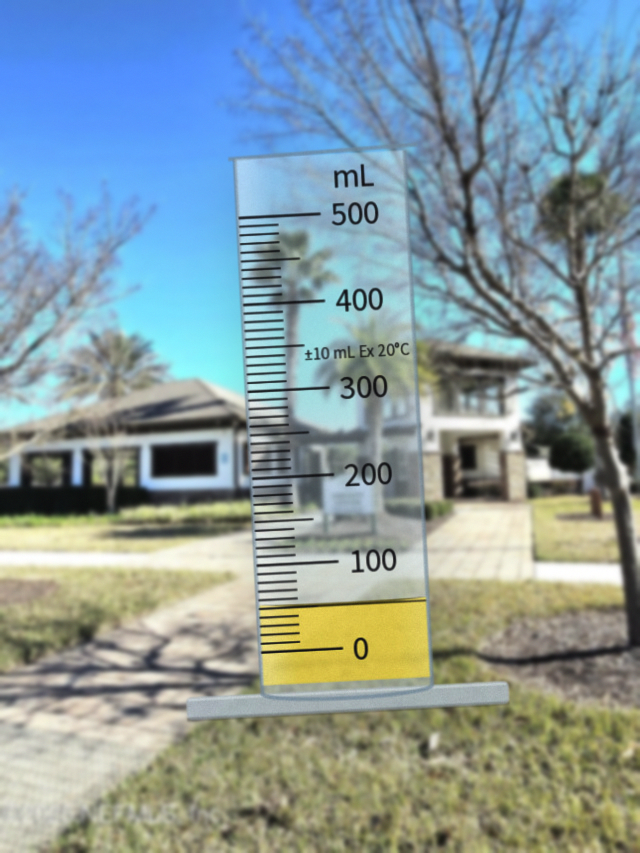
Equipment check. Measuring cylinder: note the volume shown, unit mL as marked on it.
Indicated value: 50 mL
